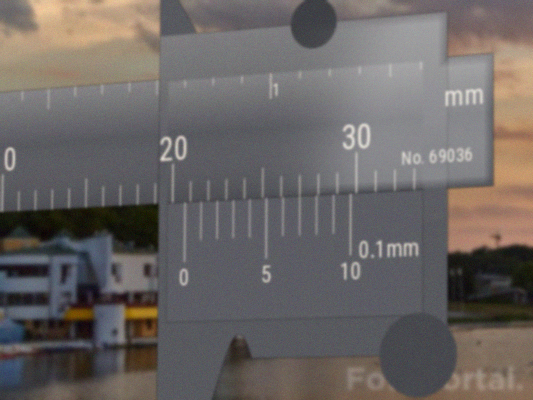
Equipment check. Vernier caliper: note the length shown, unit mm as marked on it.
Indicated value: 20.7 mm
